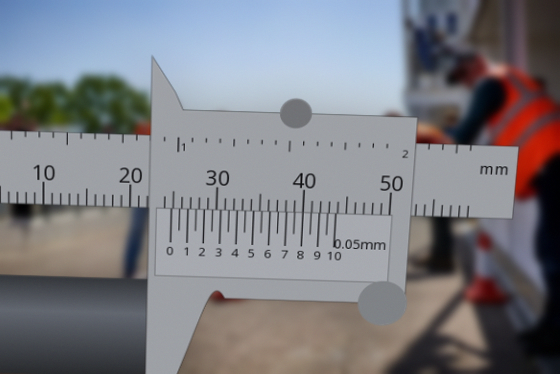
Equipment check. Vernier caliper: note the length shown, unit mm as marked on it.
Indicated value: 24.8 mm
